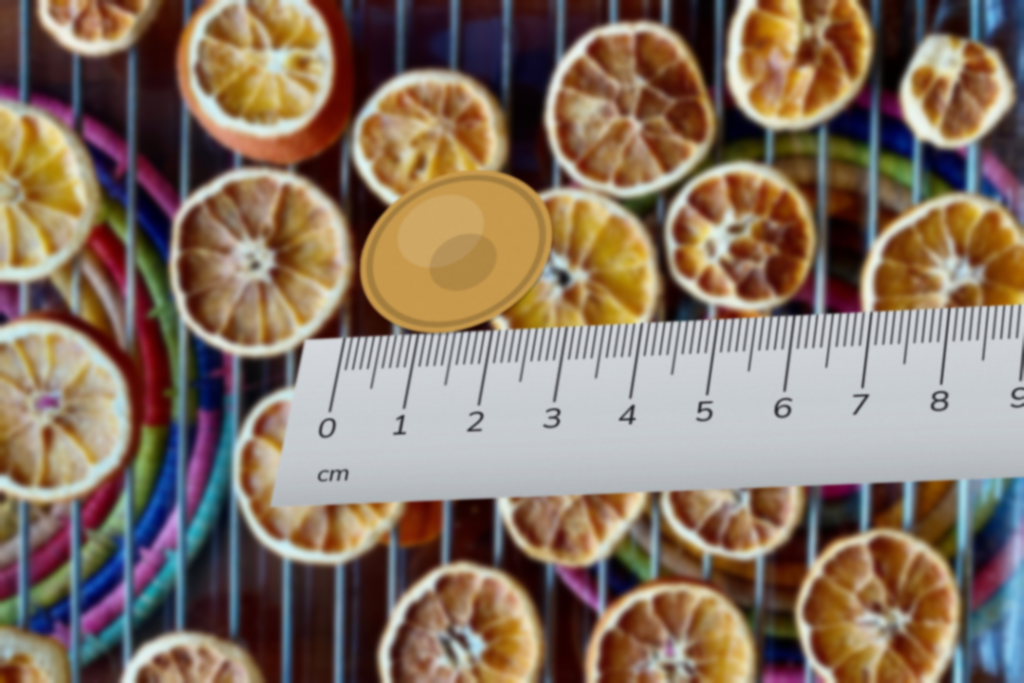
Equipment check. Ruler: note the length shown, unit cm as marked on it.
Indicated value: 2.6 cm
